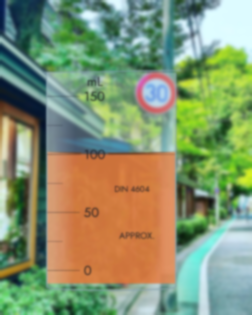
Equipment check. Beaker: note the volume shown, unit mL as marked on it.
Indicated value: 100 mL
